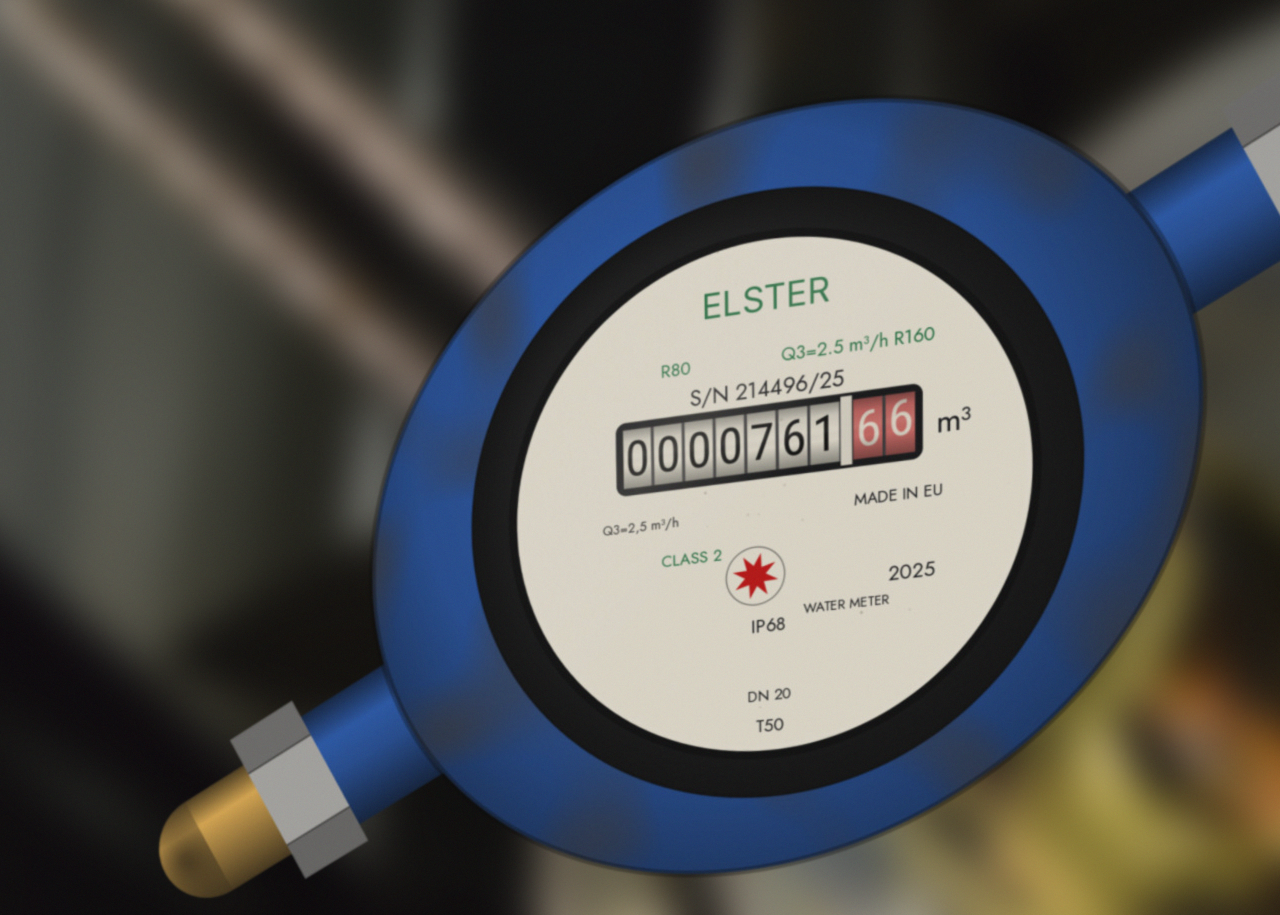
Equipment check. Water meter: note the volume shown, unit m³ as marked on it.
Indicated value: 761.66 m³
